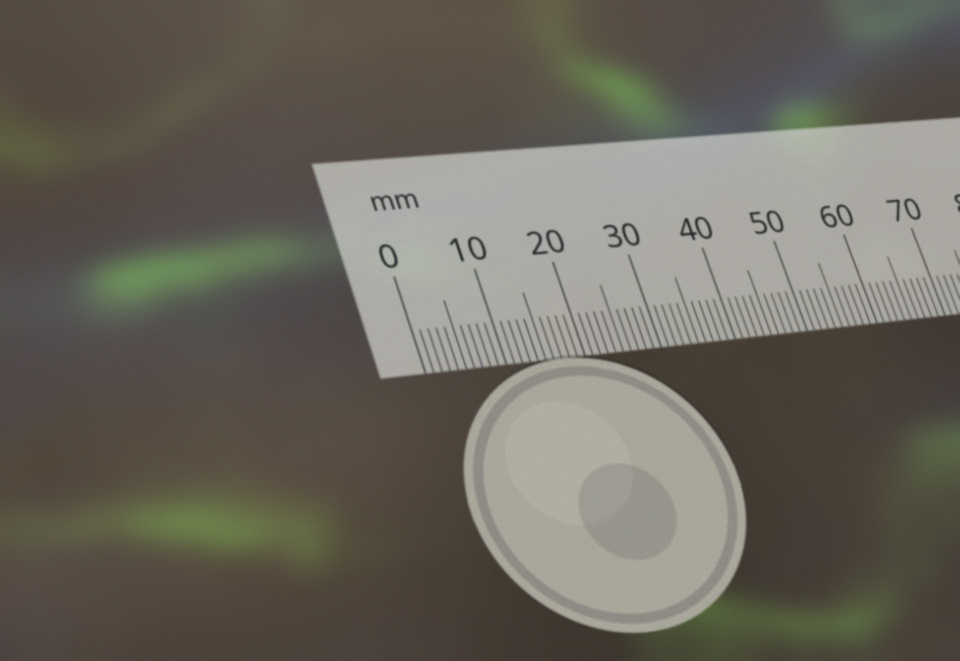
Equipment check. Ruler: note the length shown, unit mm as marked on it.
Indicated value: 34 mm
